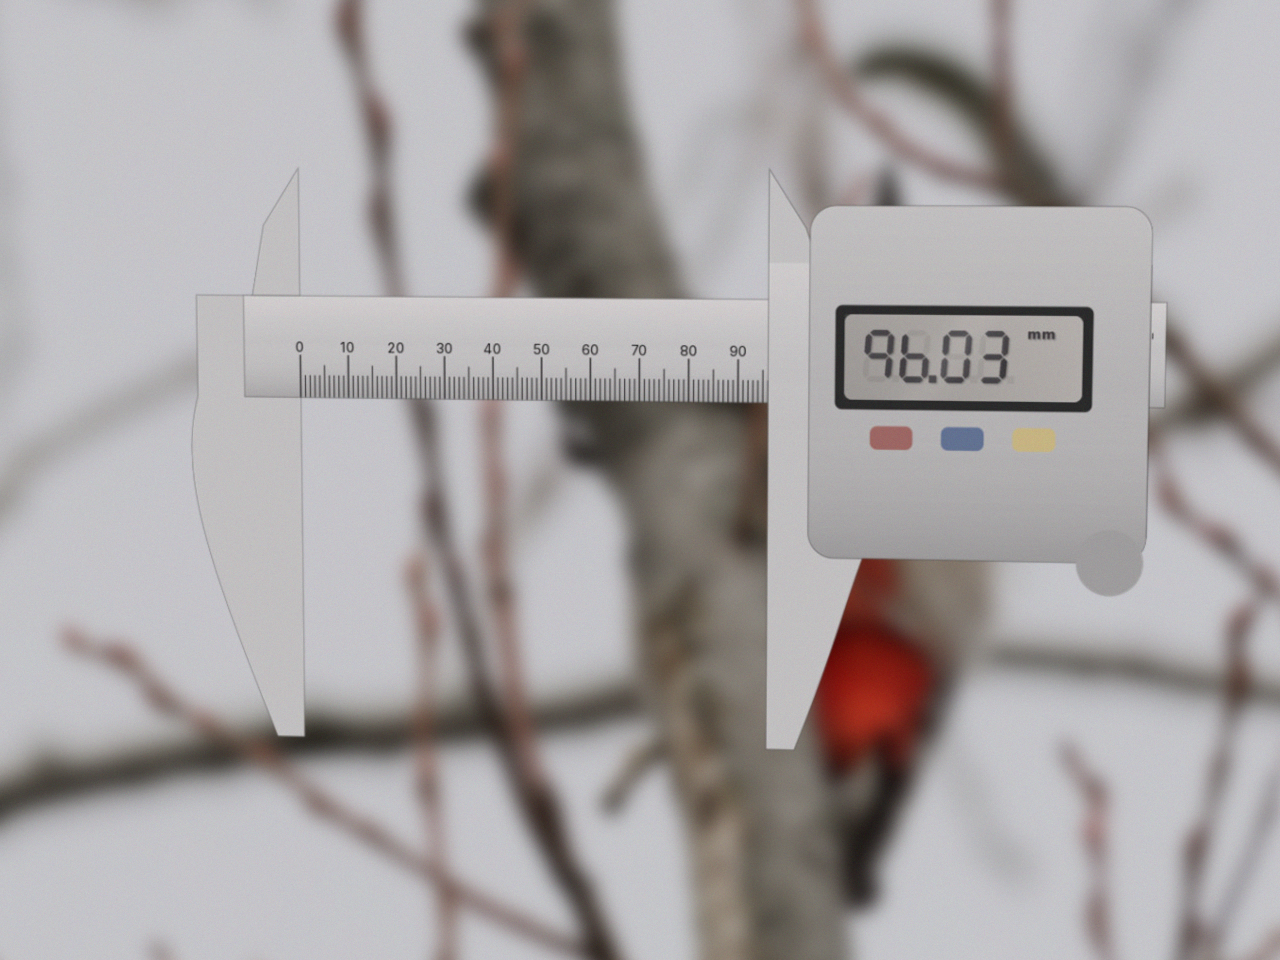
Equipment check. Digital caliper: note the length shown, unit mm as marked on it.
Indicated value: 96.03 mm
